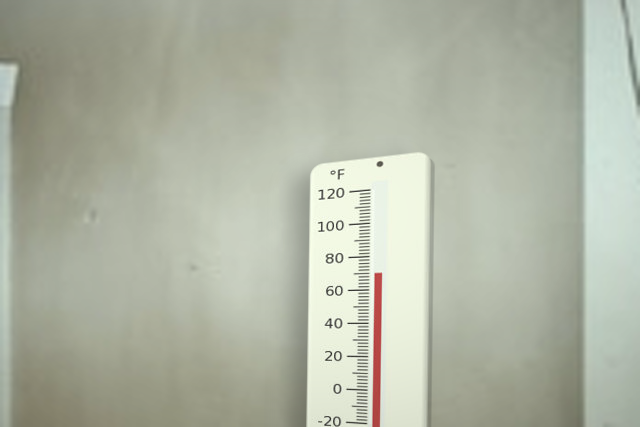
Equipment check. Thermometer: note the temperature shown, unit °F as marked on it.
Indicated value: 70 °F
